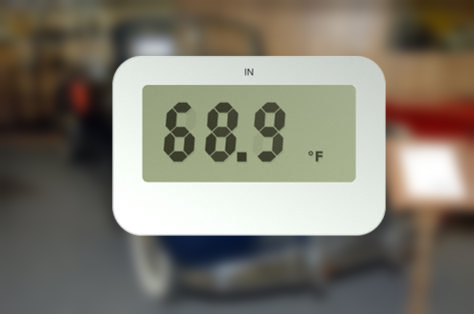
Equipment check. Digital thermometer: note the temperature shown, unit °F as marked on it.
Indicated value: 68.9 °F
